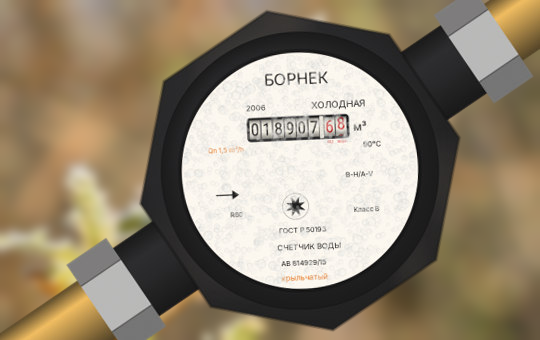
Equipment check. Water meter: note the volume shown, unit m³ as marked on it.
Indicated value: 18907.68 m³
